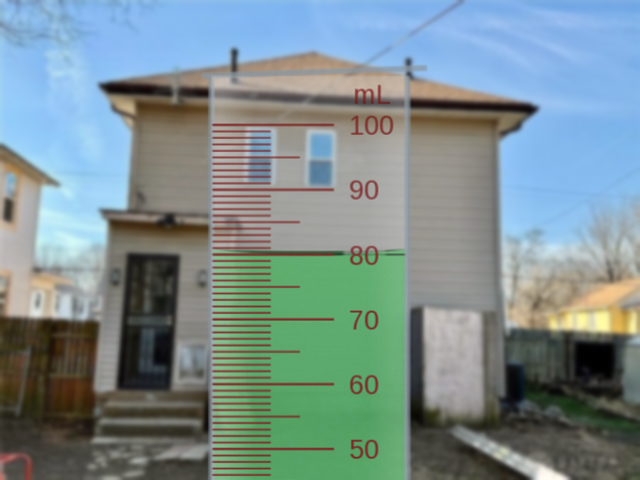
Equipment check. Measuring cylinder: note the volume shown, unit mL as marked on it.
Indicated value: 80 mL
